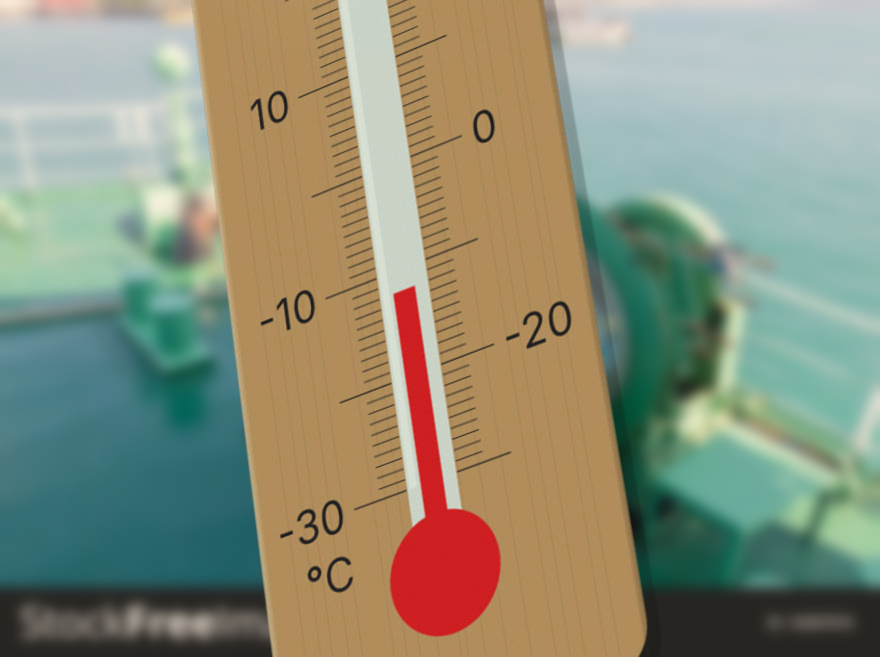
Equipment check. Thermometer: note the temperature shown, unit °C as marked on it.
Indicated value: -12 °C
